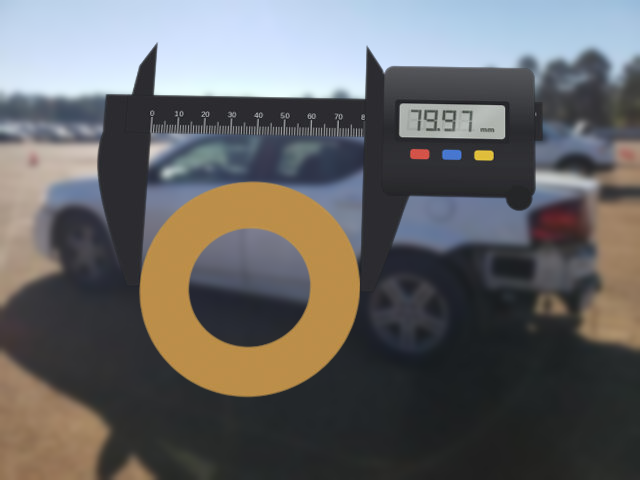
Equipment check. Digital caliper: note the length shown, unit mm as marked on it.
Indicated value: 79.97 mm
